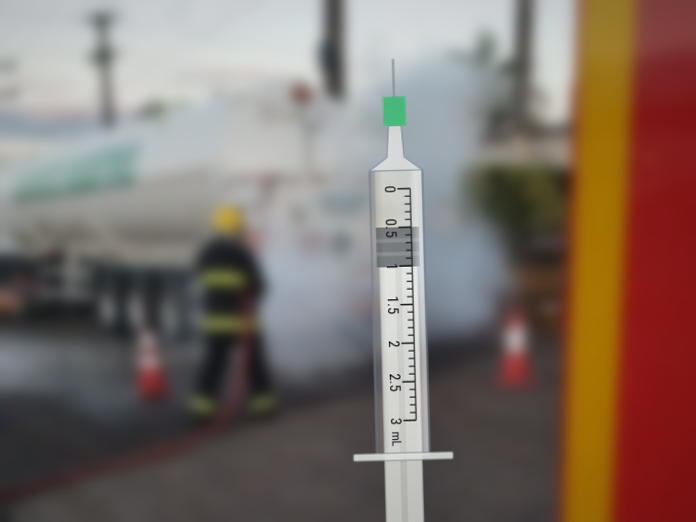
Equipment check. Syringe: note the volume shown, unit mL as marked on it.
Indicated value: 0.5 mL
